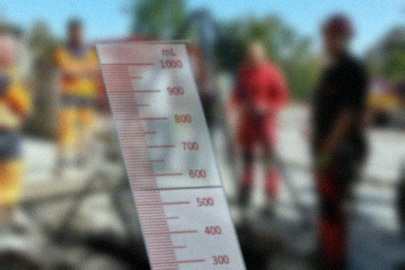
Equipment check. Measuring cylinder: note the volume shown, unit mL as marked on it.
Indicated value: 550 mL
